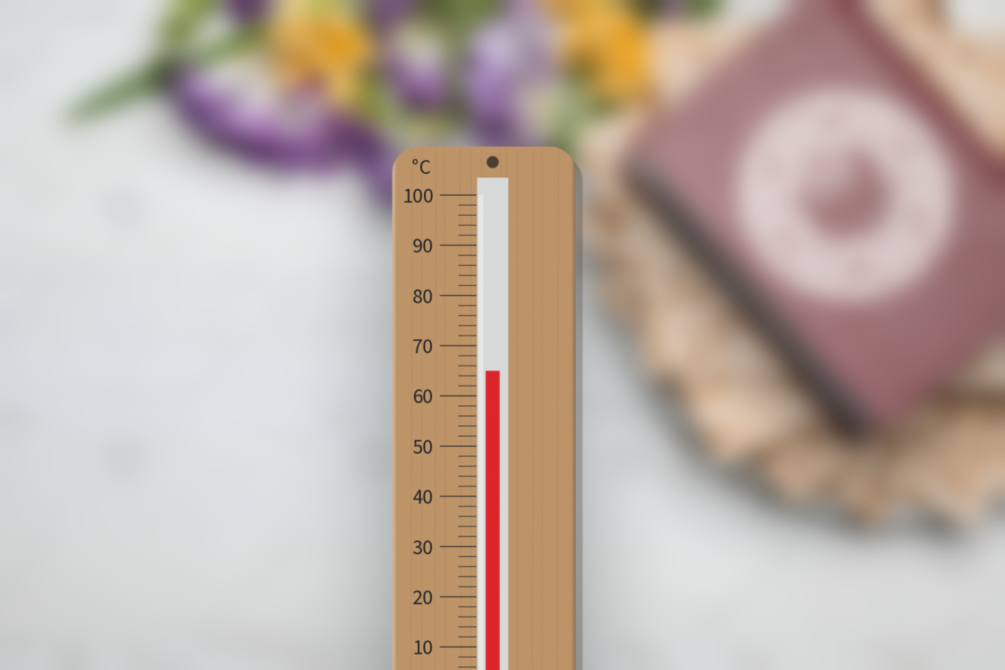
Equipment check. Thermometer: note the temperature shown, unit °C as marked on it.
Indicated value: 65 °C
